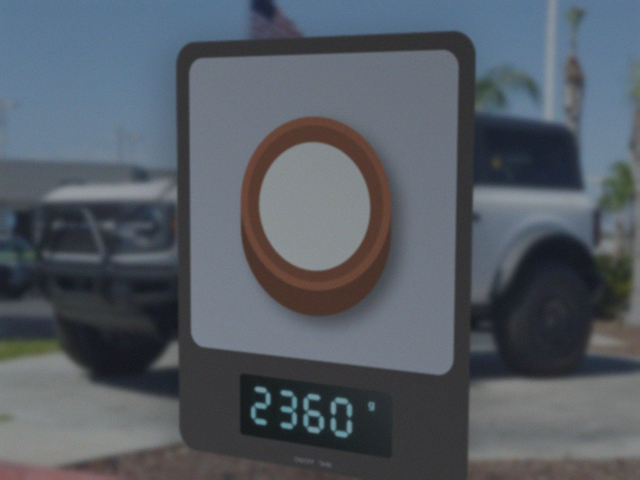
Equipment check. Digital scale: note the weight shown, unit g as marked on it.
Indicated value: 2360 g
